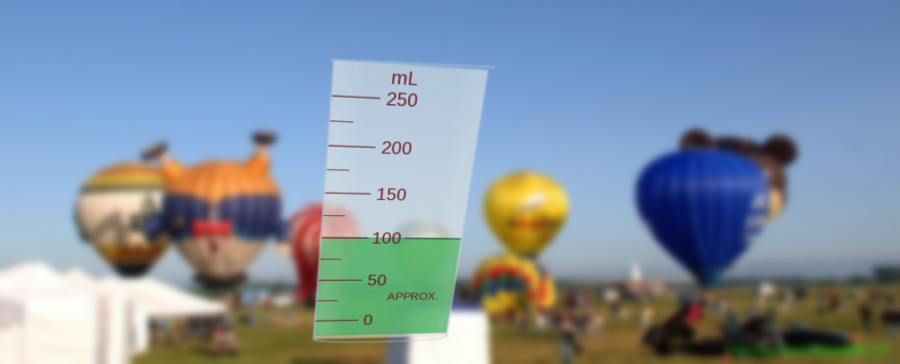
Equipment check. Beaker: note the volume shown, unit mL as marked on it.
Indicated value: 100 mL
